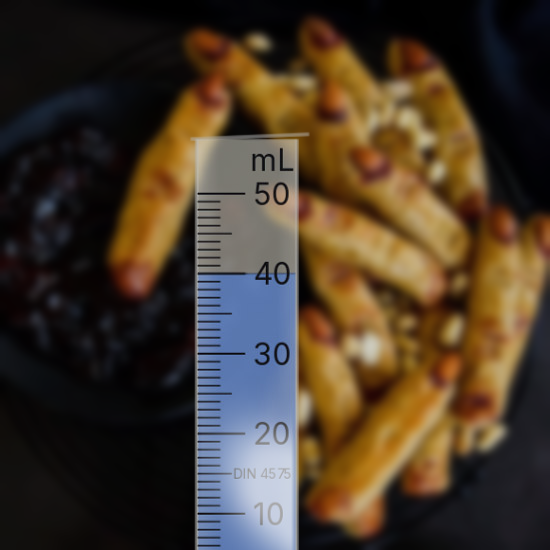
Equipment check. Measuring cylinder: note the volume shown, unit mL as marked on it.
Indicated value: 40 mL
